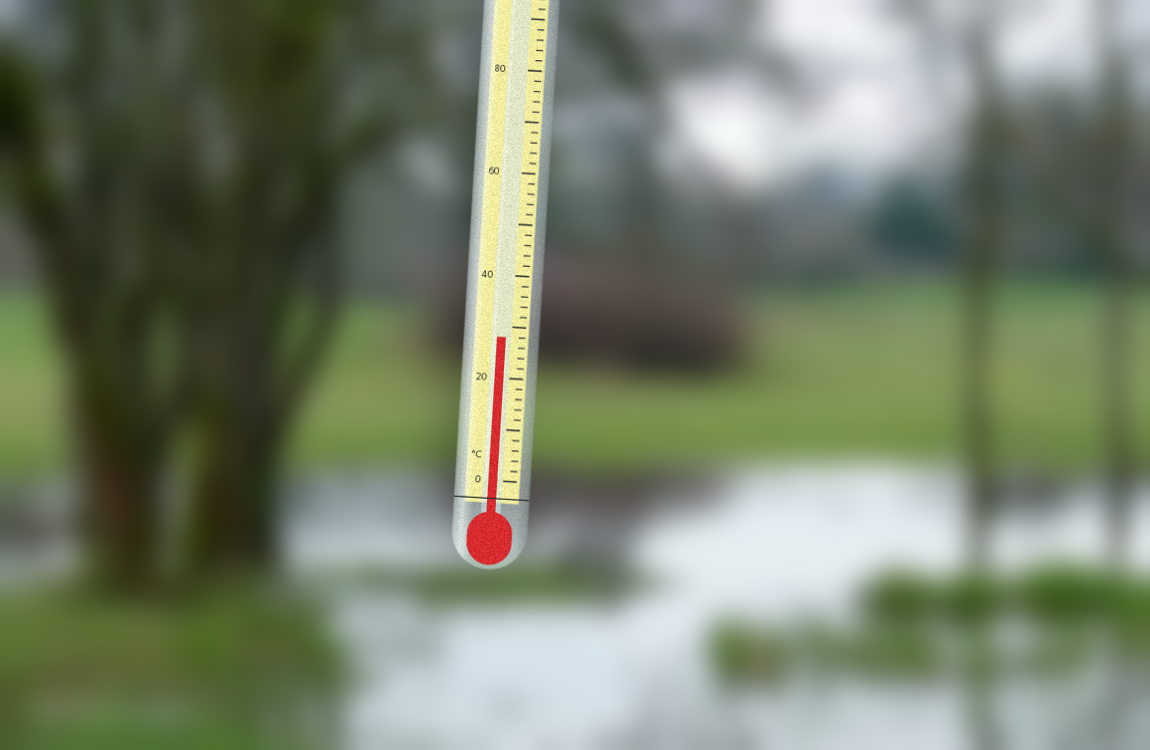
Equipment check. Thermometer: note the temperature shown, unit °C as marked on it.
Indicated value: 28 °C
